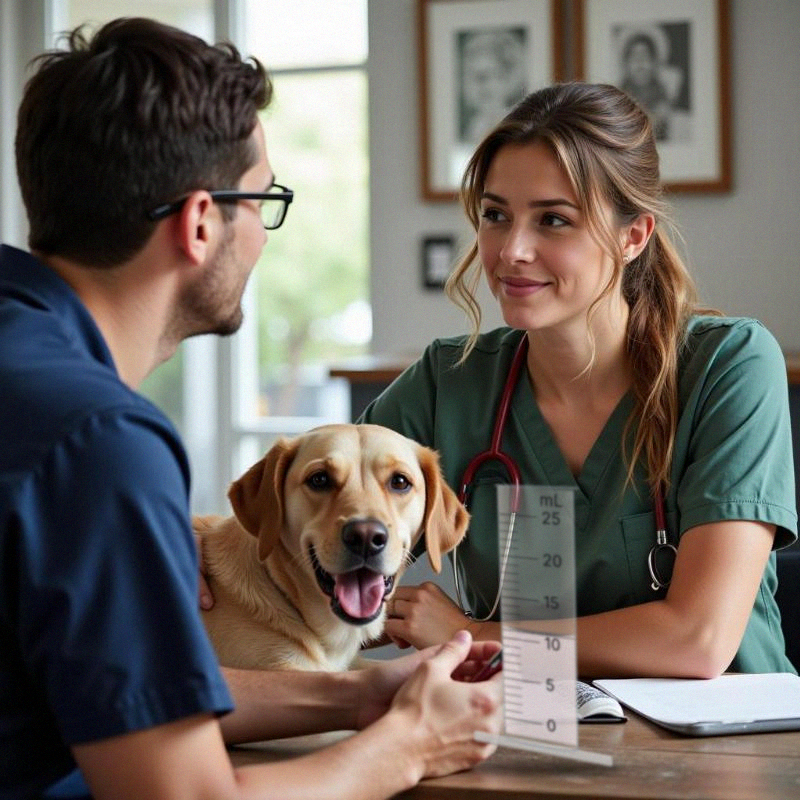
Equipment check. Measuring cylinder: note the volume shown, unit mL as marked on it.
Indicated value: 11 mL
